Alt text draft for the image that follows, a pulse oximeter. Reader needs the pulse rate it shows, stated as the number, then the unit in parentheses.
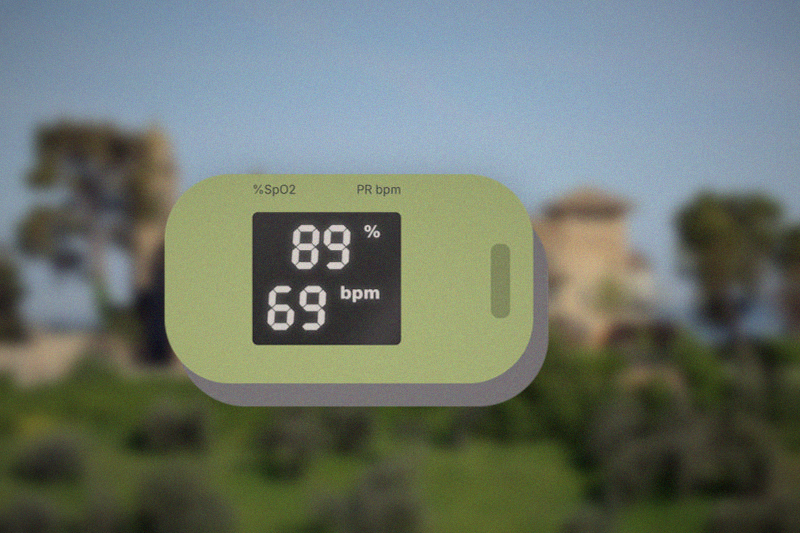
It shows 69 (bpm)
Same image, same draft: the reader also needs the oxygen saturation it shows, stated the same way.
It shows 89 (%)
